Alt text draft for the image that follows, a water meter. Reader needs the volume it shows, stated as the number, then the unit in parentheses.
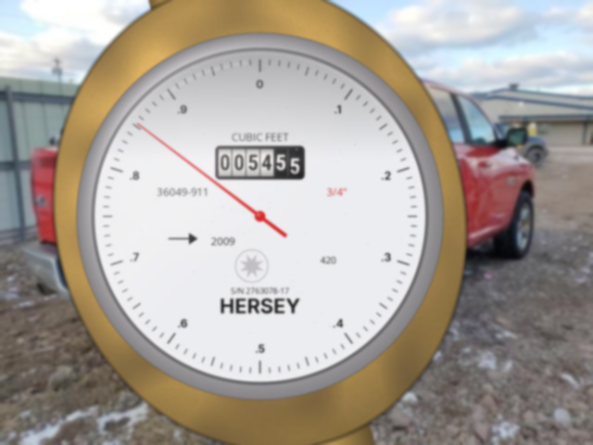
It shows 5454.85 (ft³)
